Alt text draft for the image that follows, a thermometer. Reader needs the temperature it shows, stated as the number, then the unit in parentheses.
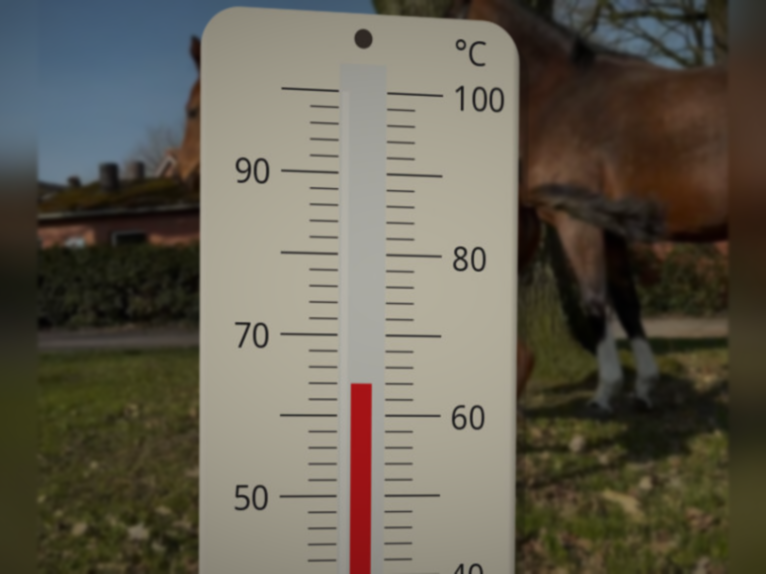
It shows 64 (°C)
